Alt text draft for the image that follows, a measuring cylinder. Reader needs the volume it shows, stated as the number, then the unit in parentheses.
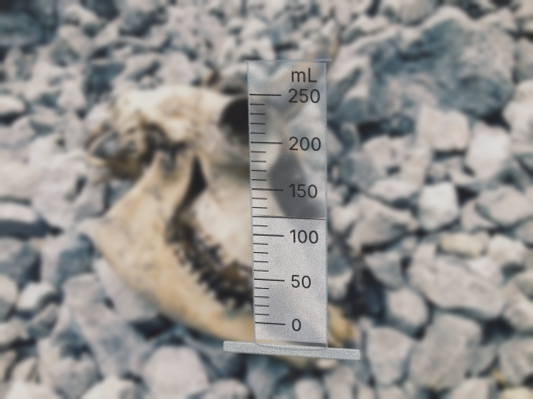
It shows 120 (mL)
